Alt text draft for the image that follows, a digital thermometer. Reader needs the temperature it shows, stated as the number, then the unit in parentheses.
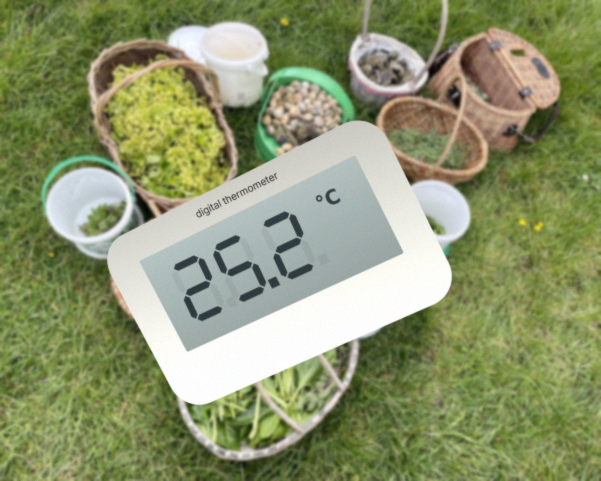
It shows 25.2 (°C)
